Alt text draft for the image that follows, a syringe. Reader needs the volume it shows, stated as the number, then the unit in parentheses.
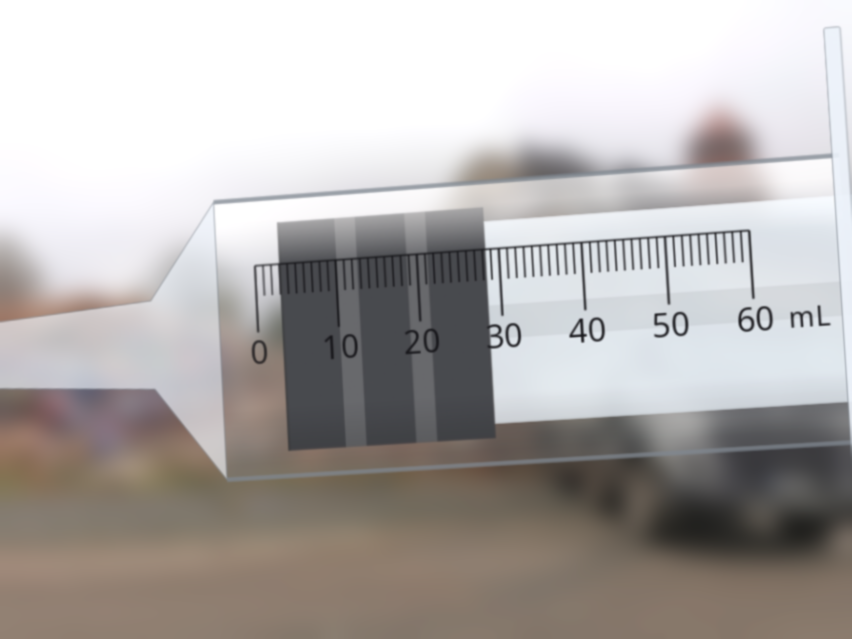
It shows 3 (mL)
